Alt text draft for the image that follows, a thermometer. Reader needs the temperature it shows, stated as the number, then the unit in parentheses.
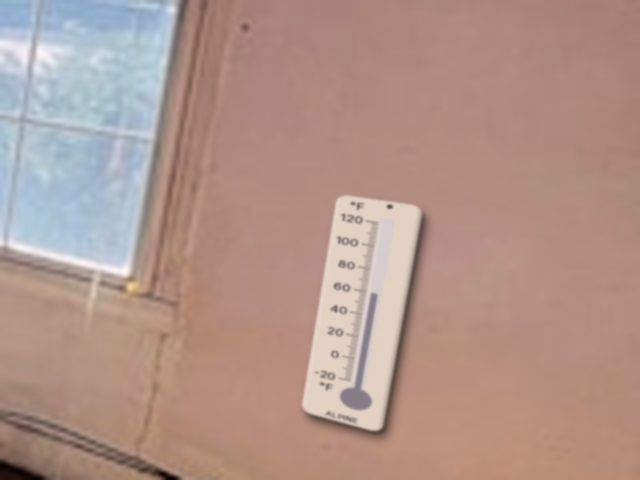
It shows 60 (°F)
